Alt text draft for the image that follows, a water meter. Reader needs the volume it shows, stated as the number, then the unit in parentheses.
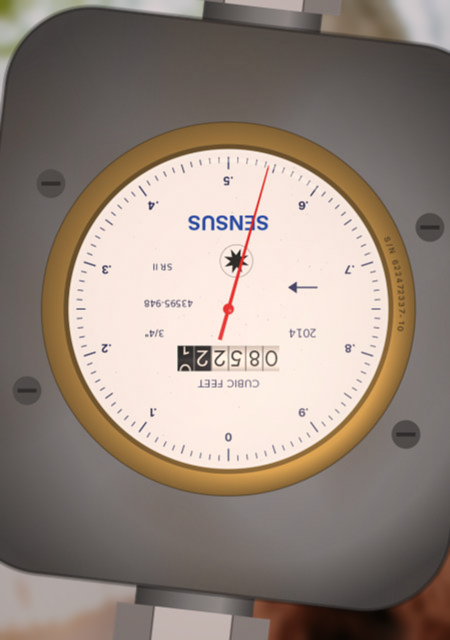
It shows 85220.54 (ft³)
